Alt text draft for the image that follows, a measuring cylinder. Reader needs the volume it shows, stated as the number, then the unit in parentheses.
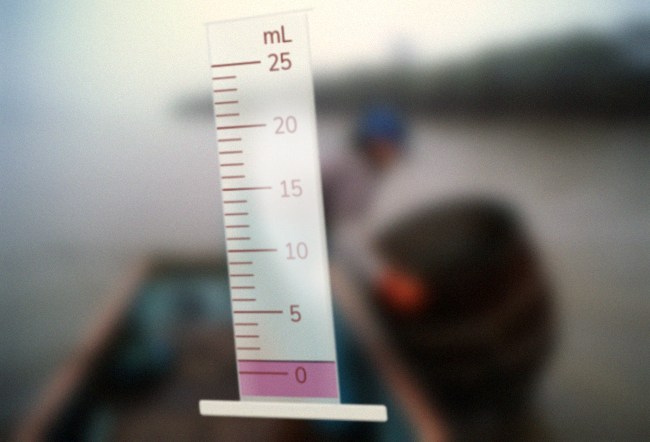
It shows 1 (mL)
